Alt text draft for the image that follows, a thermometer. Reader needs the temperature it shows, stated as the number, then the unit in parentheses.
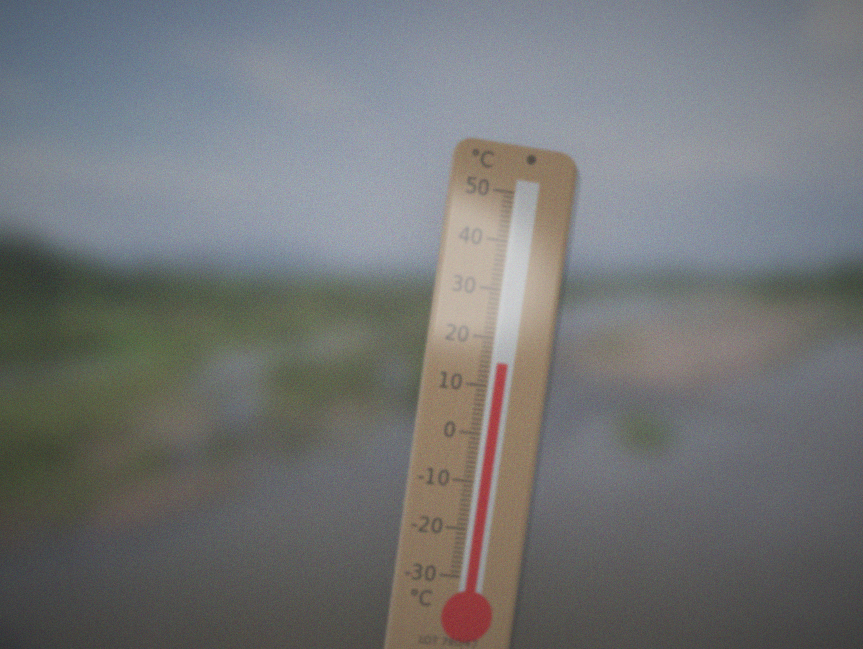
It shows 15 (°C)
